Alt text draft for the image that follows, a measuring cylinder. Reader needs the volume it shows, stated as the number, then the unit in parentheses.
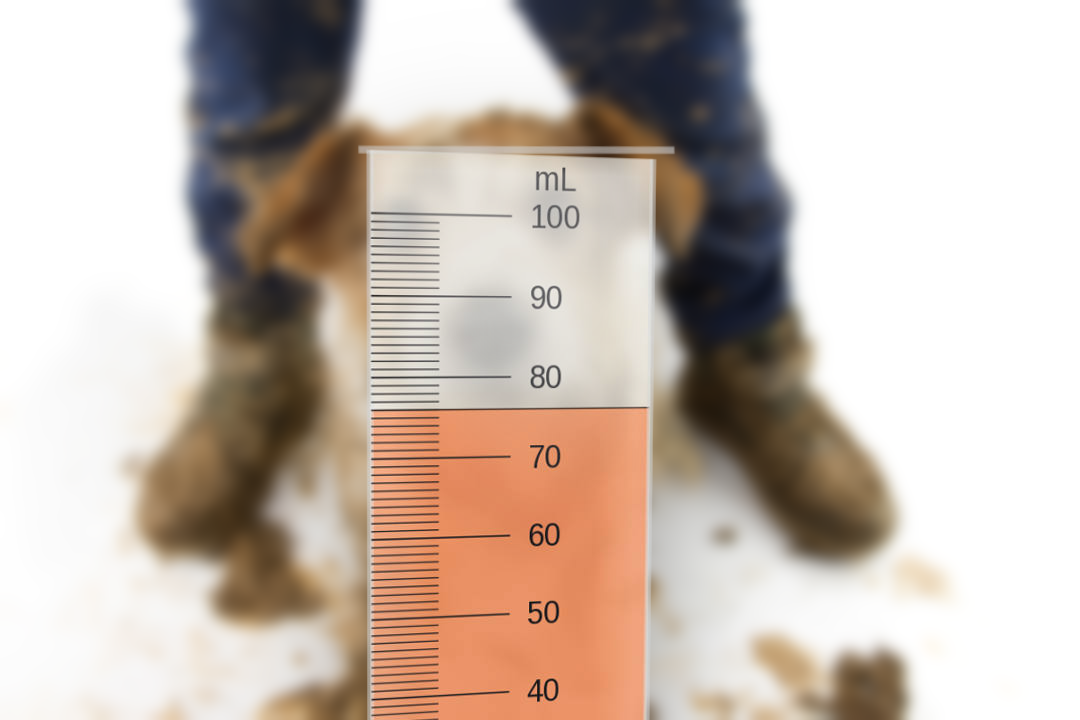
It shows 76 (mL)
